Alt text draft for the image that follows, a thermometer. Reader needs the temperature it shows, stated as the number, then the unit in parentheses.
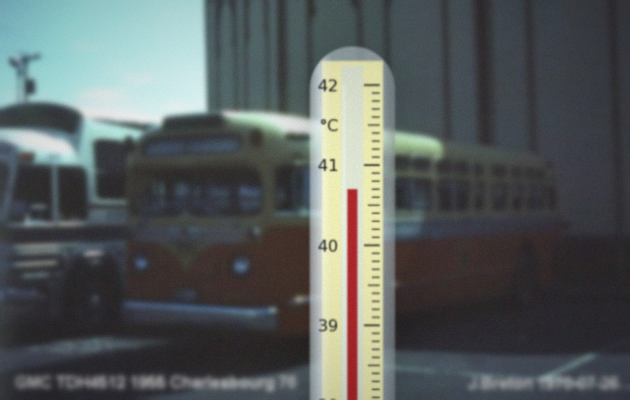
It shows 40.7 (°C)
